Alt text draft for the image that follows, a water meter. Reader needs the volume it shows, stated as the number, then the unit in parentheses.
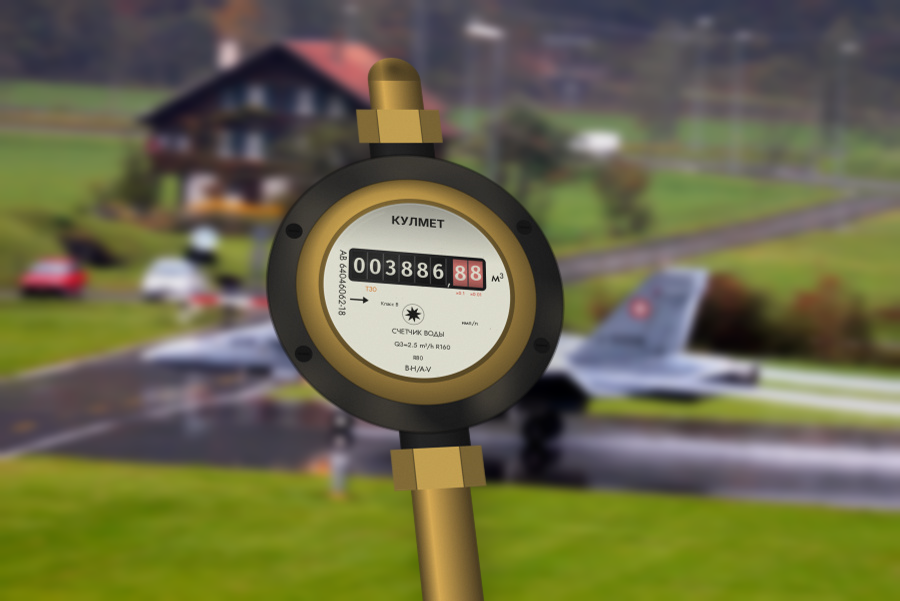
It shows 3886.88 (m³)
